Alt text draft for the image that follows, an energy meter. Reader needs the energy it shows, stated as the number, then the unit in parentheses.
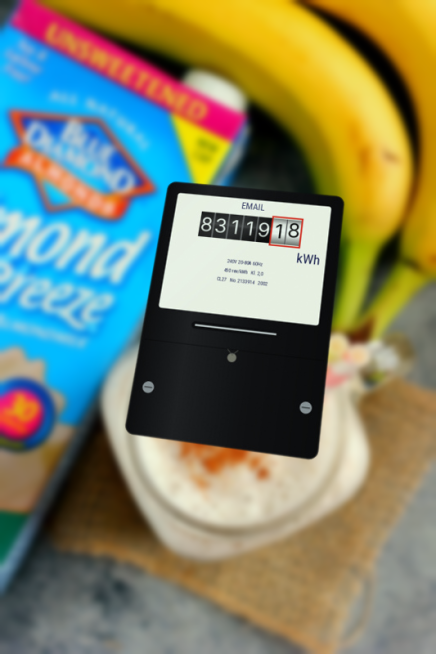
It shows 83119.18 (kWh)
